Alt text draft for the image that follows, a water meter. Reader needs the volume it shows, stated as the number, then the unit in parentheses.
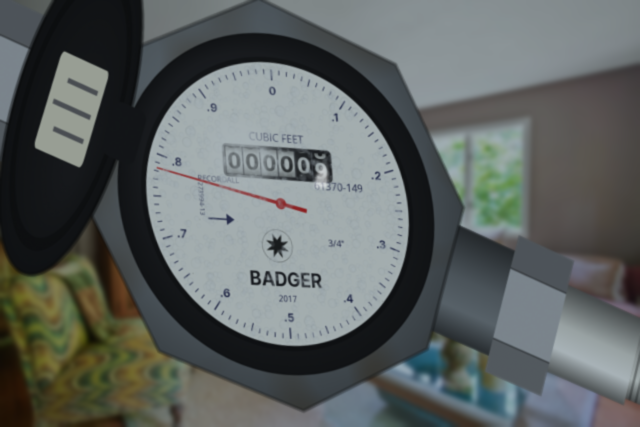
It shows 8.78 (ft³)
